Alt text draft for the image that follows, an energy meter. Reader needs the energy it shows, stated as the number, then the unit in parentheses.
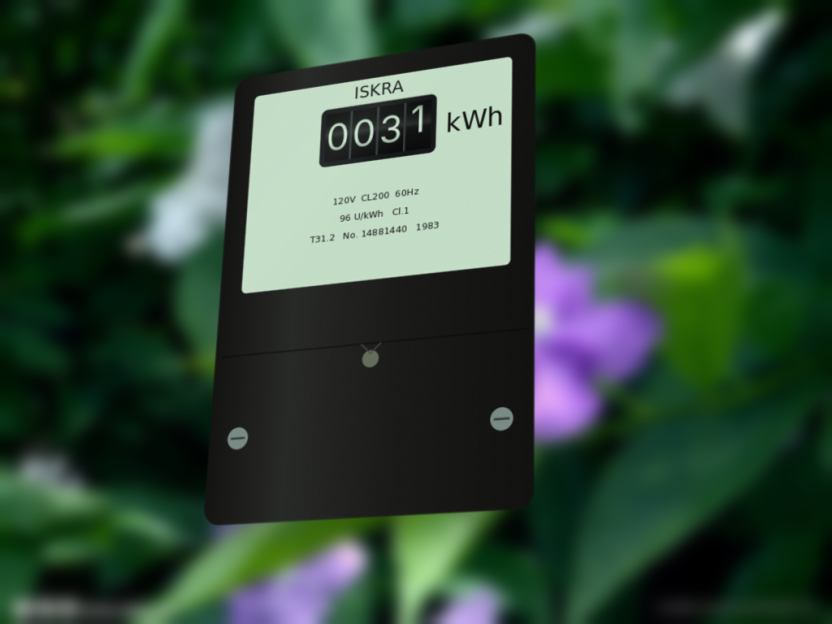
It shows 31 (kWh)
